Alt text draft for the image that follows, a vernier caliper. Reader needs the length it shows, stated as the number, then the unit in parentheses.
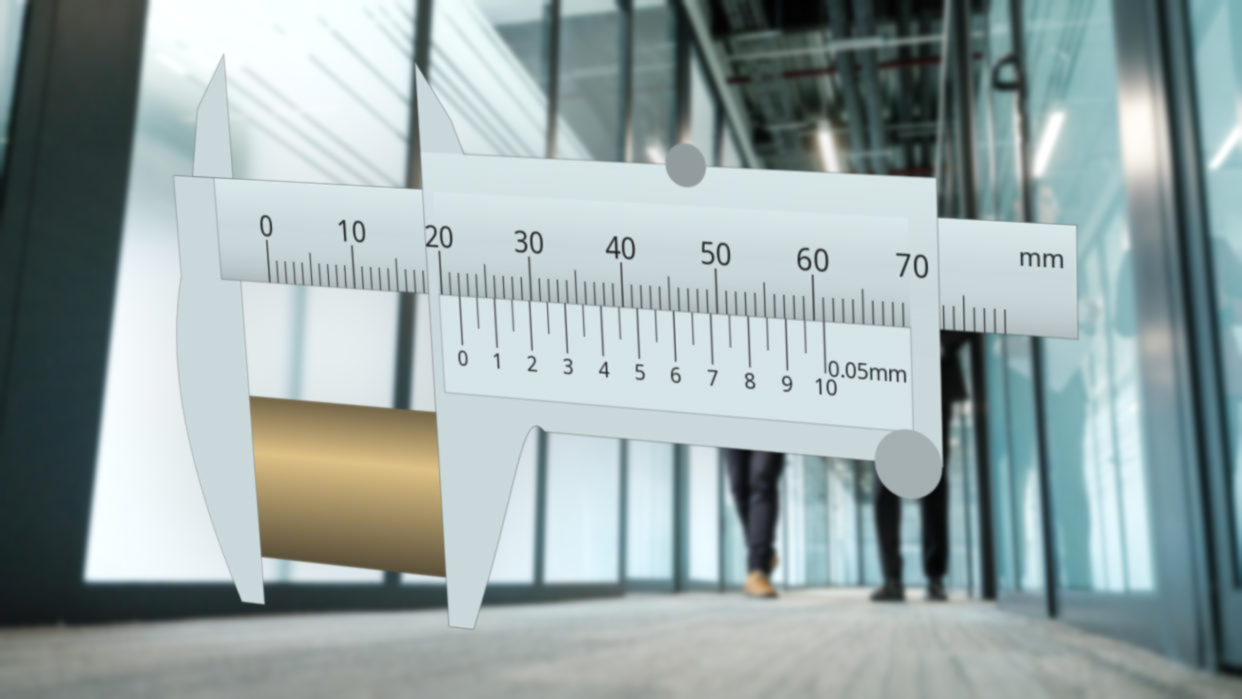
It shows 22.0 (mm)
